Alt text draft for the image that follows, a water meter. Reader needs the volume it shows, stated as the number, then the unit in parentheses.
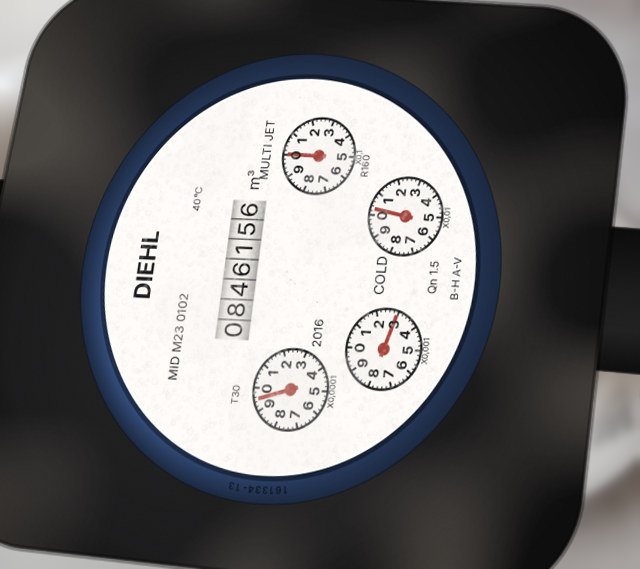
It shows 846156.0029 (m³)
